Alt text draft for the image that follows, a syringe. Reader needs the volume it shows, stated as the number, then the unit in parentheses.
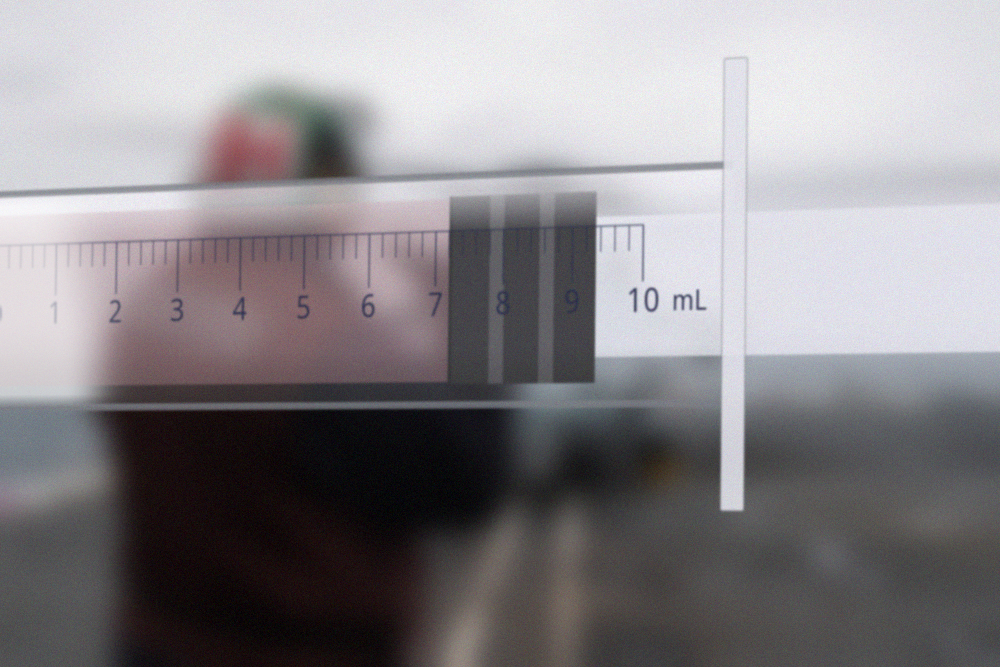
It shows 7.2 (mL)
